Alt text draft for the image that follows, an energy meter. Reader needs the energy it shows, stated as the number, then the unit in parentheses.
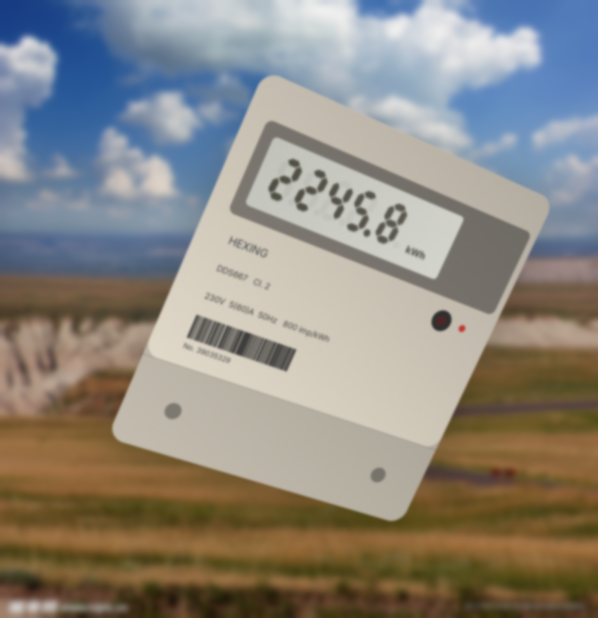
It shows 2245.8 (kWh)
